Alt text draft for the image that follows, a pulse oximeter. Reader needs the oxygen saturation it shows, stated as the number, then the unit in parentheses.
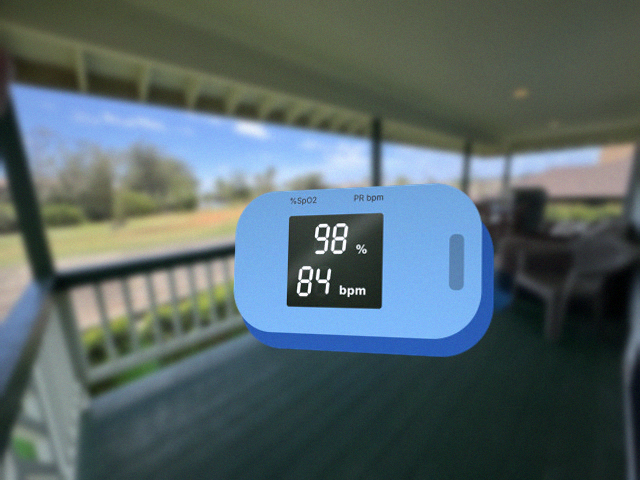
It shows 98 (%)
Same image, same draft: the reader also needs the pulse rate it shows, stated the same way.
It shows 84 (bpm)
